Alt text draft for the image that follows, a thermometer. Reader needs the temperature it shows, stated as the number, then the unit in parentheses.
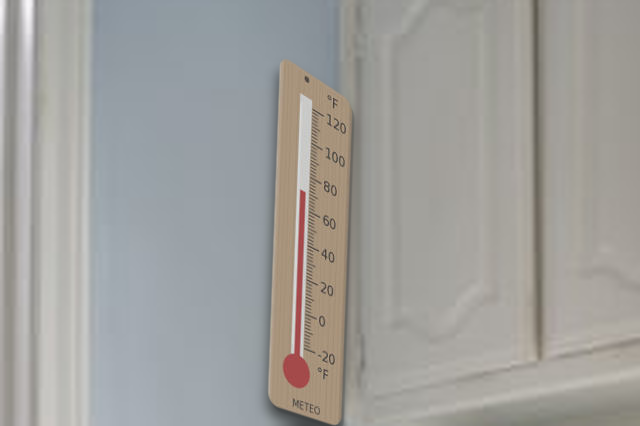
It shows 70 (°F)
